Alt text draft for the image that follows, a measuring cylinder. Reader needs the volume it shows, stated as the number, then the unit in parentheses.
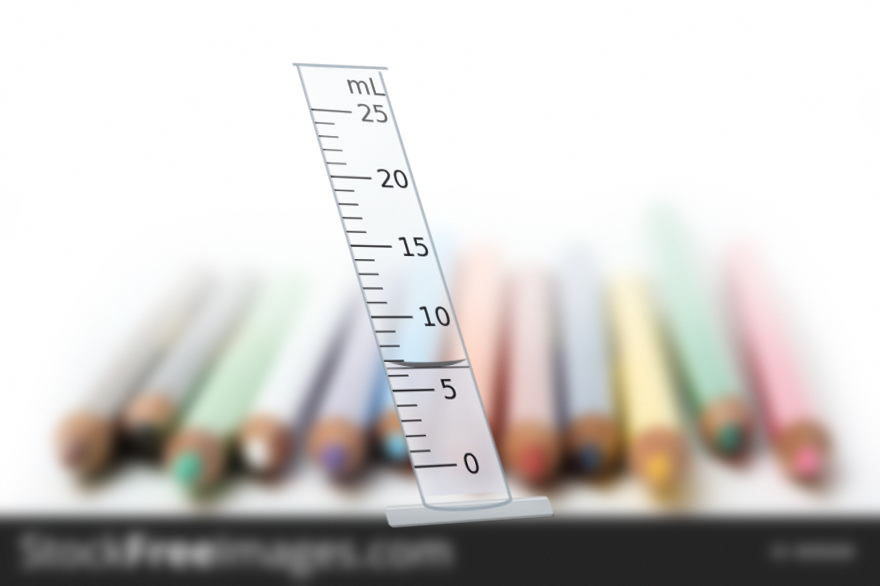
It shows 6.5 (mL)
